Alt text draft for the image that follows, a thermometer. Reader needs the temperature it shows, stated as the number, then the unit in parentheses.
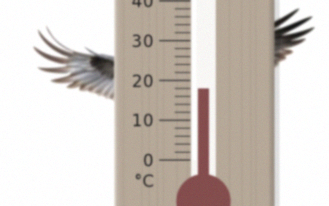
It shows 18 (°C)
